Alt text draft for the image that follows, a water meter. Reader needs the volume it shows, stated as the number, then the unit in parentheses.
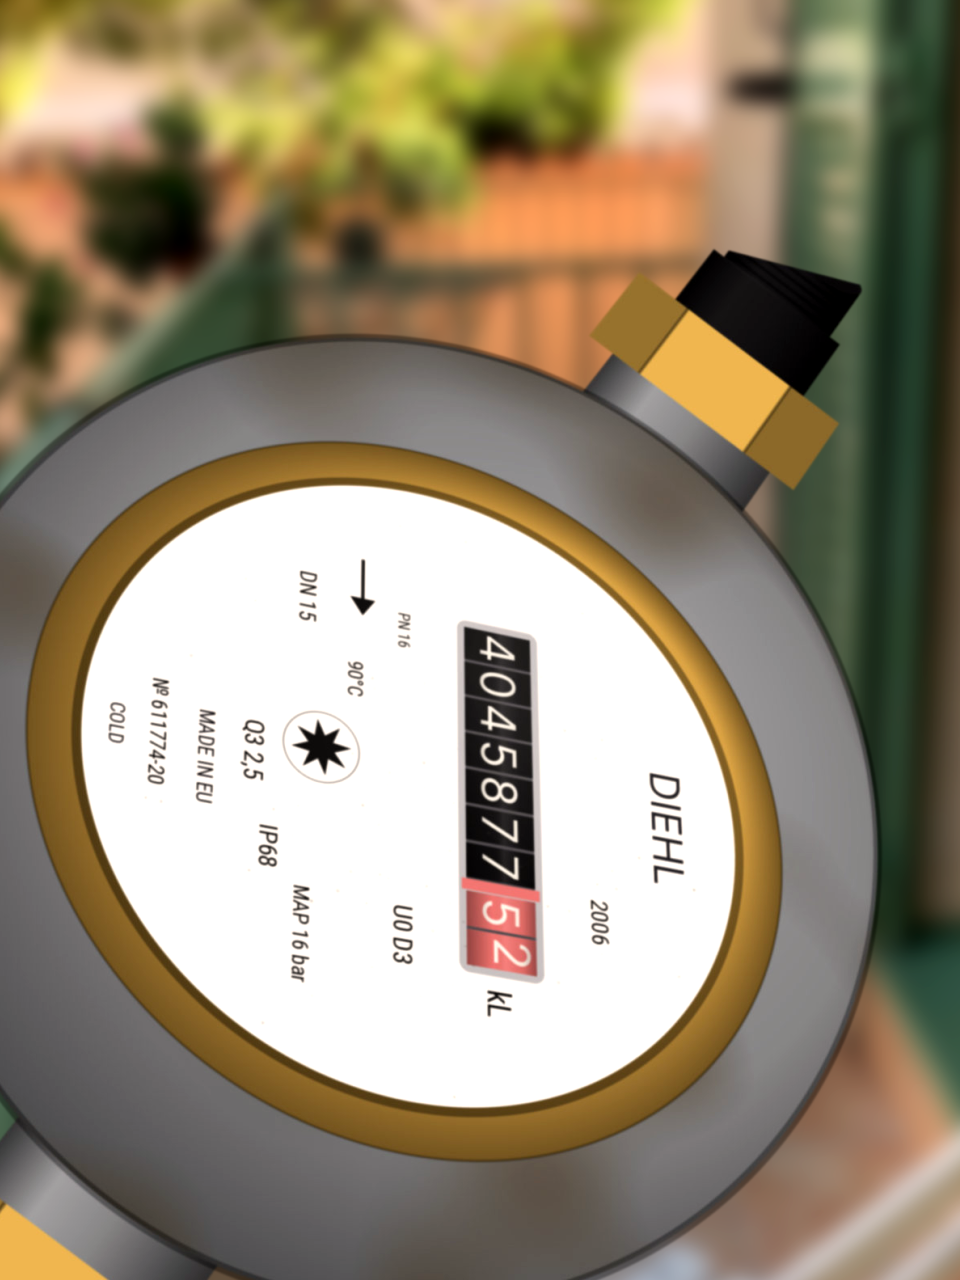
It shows 4045877.52 (kL)
